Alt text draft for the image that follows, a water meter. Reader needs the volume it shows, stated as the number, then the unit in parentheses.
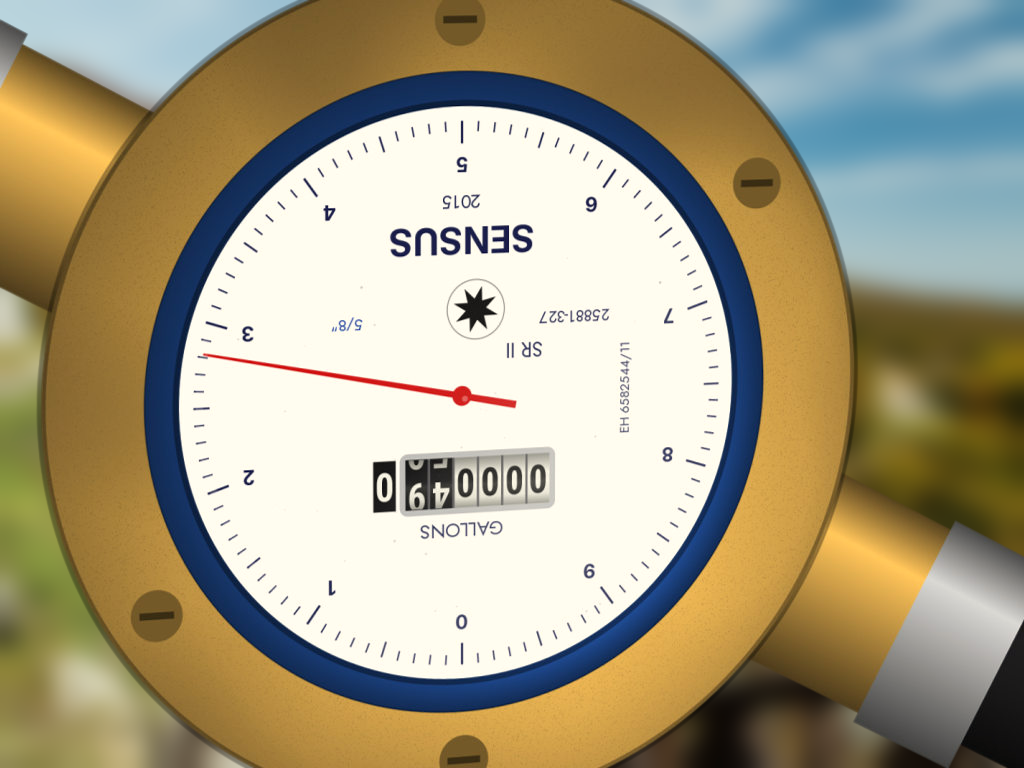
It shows 492.8 (gal)
